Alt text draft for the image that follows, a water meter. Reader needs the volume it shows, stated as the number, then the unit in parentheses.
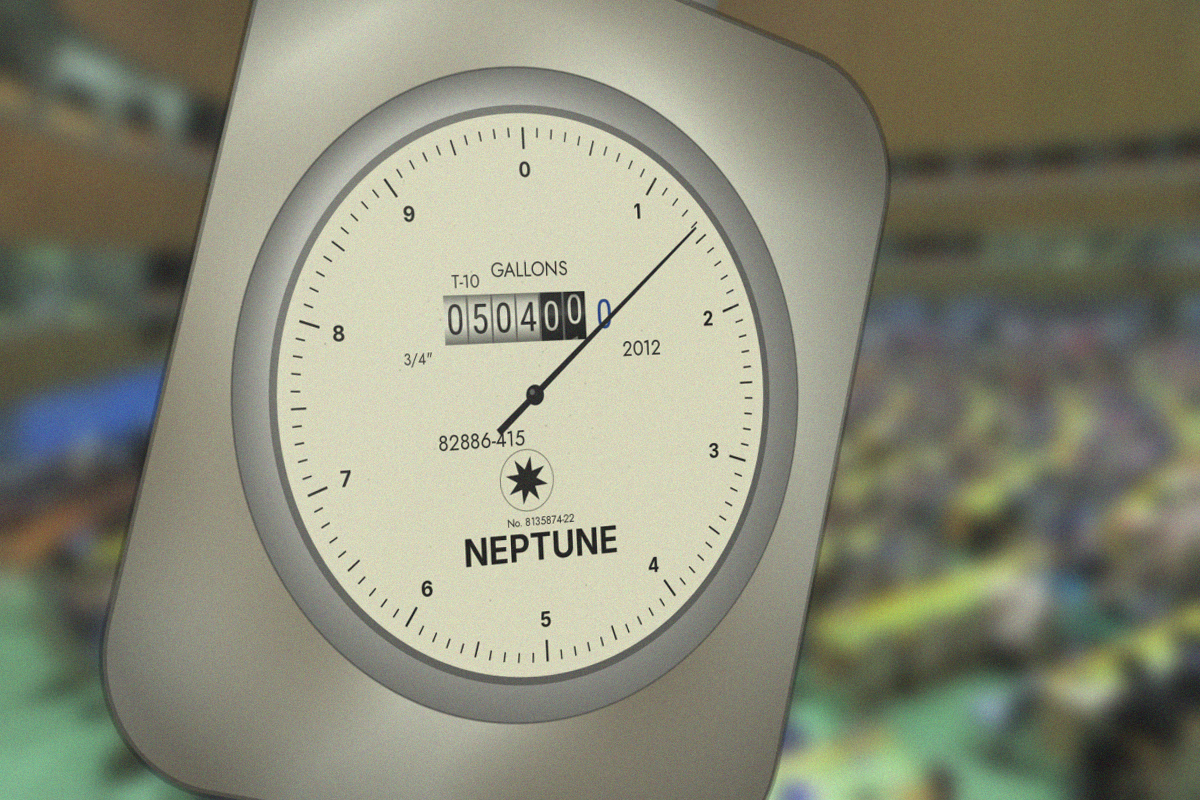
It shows 504001.4 (gal)
